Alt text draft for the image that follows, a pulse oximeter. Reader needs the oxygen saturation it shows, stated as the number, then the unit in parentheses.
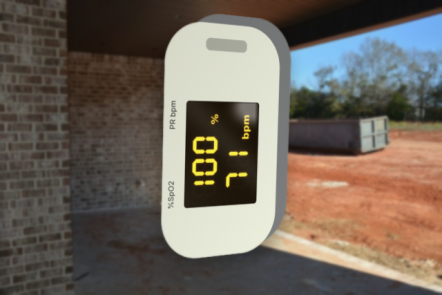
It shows 100 (%)
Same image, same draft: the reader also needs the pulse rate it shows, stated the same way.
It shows 71 (bpm)
